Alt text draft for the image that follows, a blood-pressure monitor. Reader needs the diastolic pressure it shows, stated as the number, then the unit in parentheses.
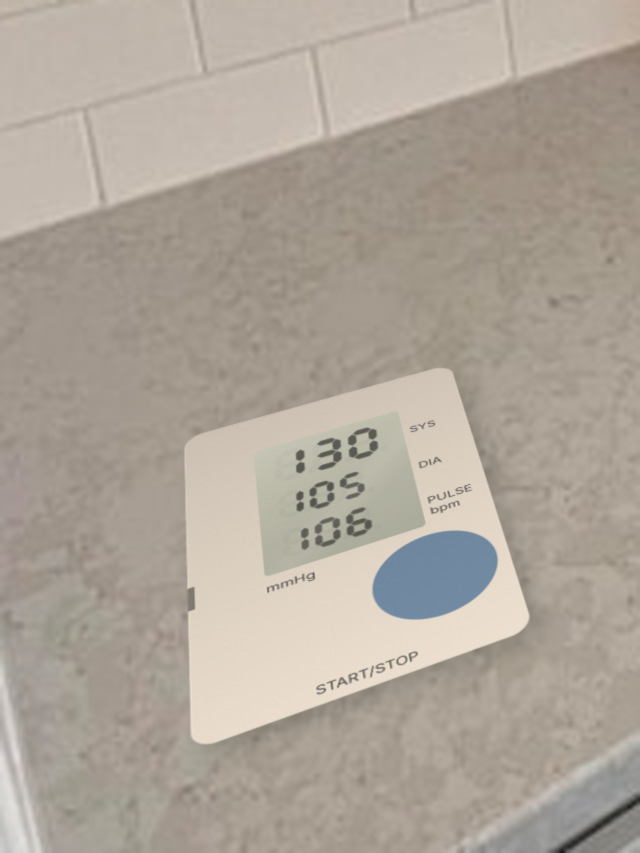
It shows 105 (mmHg)
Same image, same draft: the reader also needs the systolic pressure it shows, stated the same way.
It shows 130 (mmHg)
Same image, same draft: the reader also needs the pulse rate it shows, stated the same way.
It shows 106 (bpm)
